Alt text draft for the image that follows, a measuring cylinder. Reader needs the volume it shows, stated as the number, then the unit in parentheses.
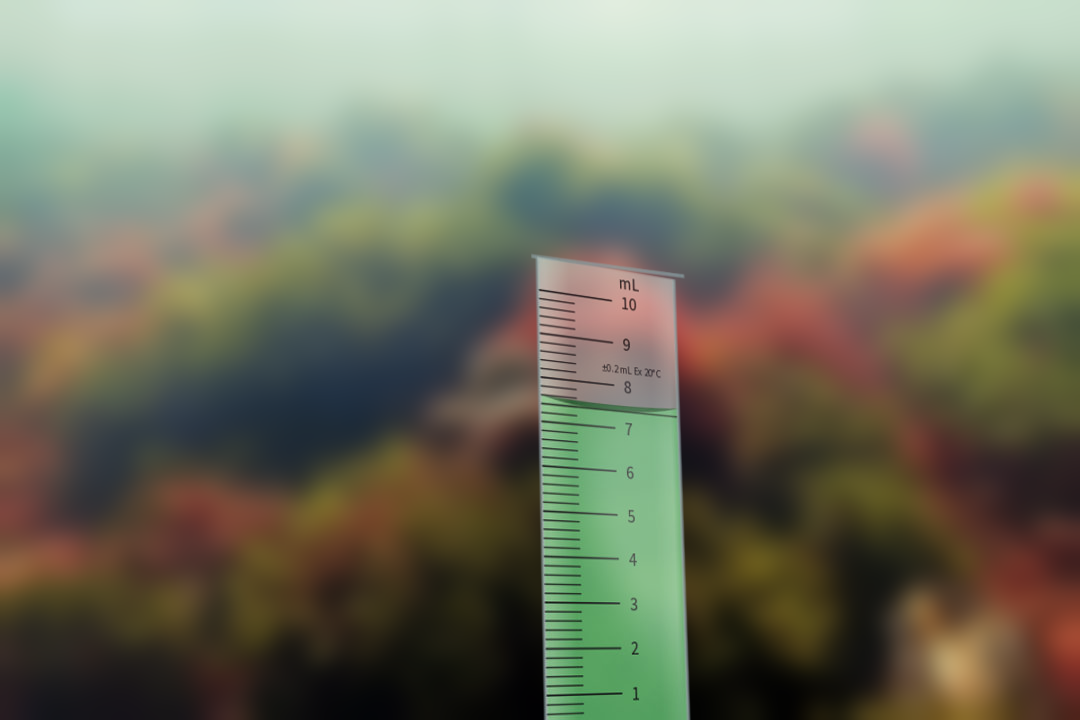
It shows 7.4 (mL)
